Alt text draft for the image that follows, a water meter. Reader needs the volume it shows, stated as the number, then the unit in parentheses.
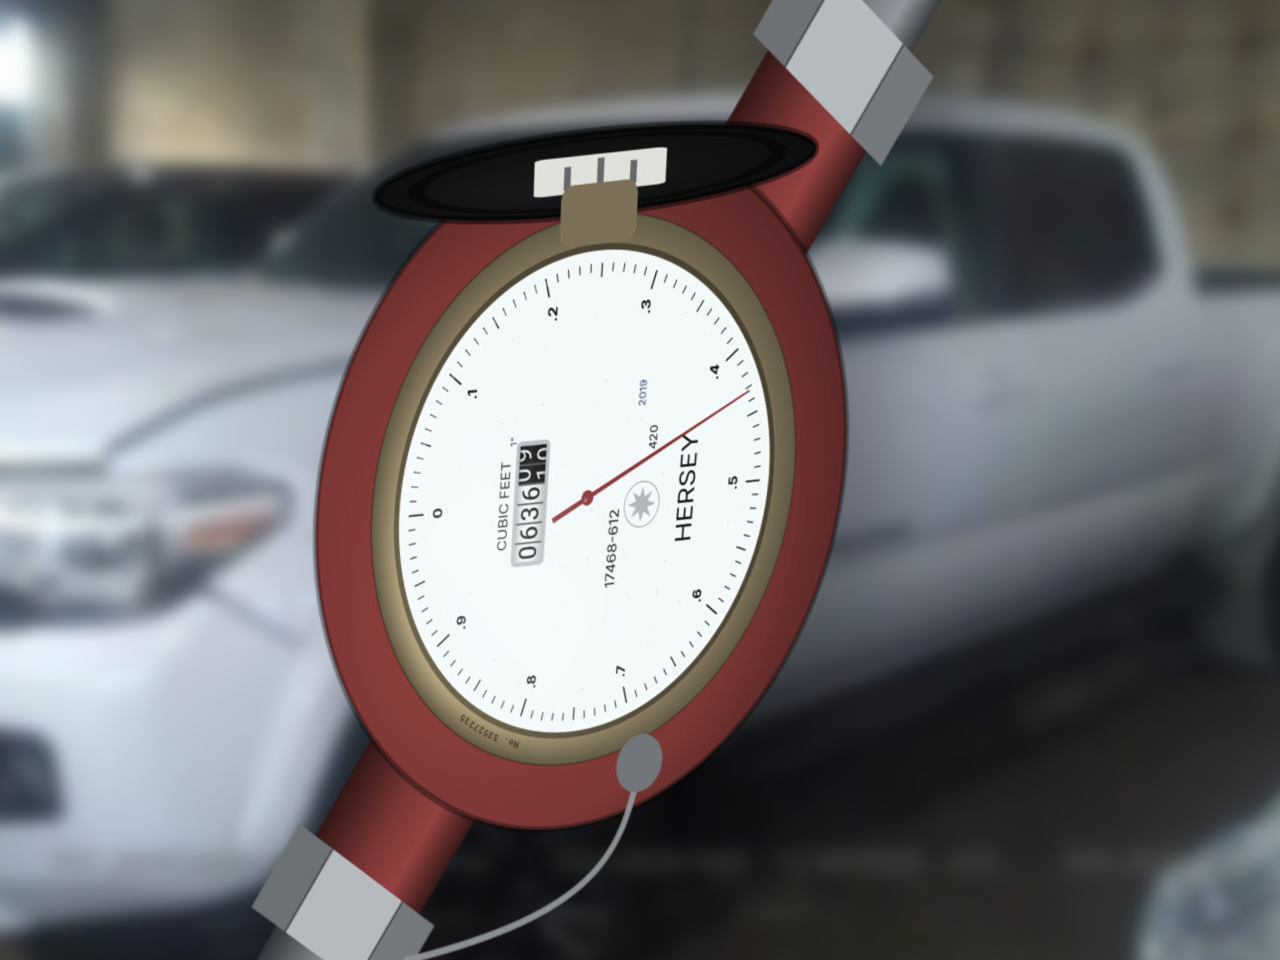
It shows 63609.43 (ft³)
